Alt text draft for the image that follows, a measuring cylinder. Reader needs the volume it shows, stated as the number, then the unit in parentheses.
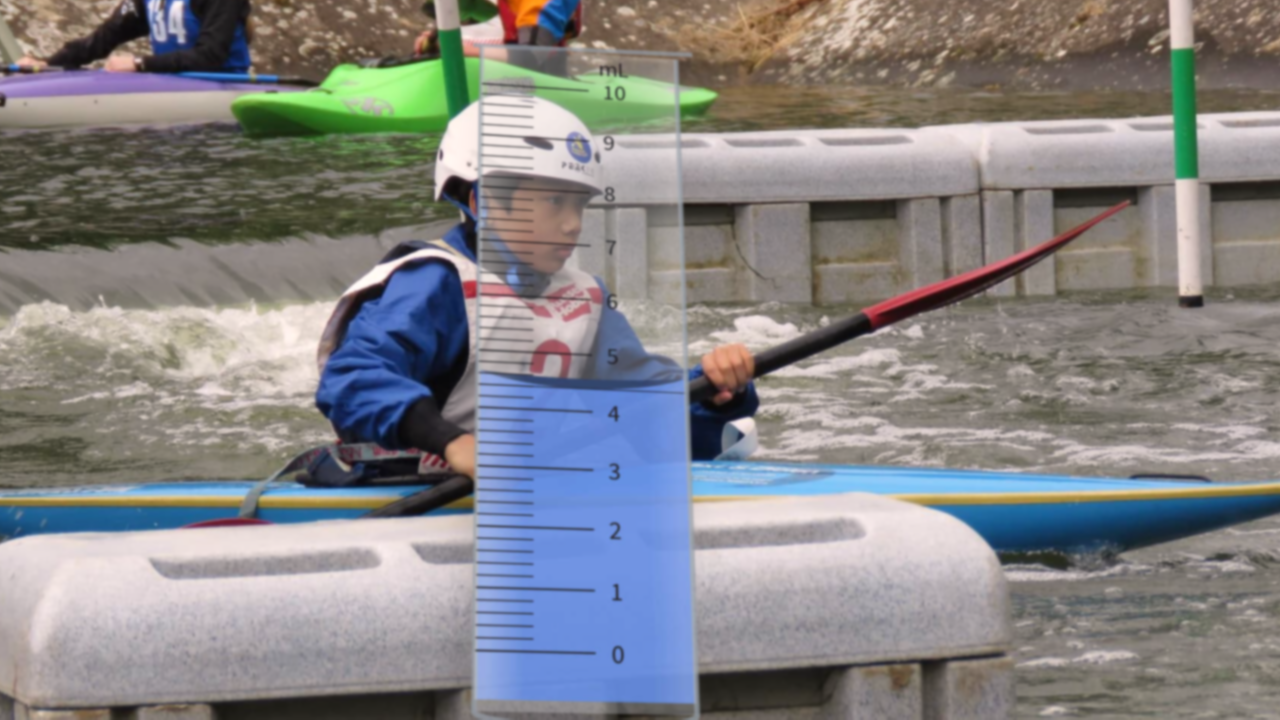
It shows 4.4 (mL)
